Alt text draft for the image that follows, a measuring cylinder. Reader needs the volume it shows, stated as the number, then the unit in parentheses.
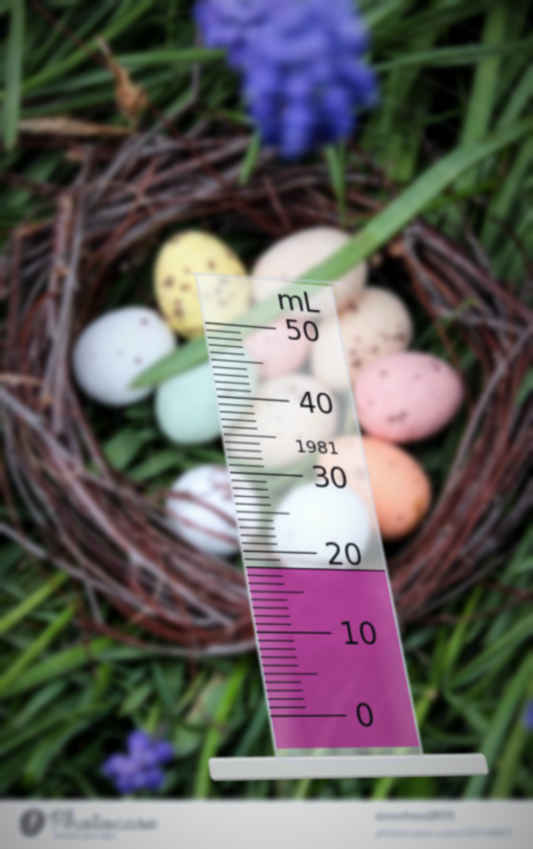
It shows 18 (mL)
